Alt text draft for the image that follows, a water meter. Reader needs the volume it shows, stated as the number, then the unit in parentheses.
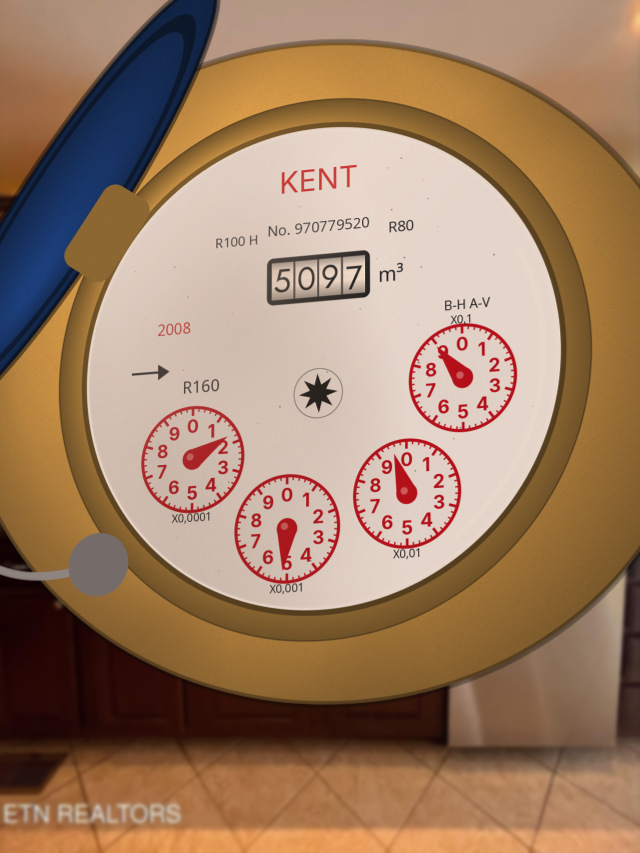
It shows 5096.8951 (m³)
